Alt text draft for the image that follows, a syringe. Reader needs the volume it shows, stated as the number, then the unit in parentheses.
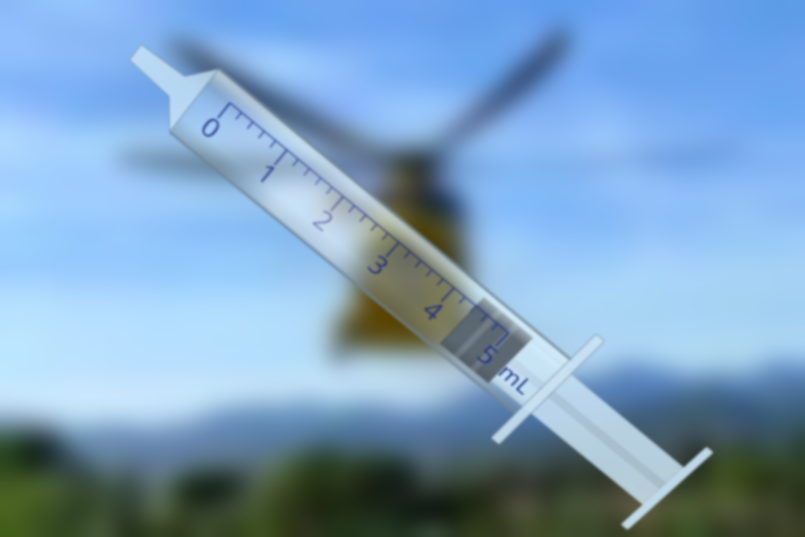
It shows 4.4 (mL)
